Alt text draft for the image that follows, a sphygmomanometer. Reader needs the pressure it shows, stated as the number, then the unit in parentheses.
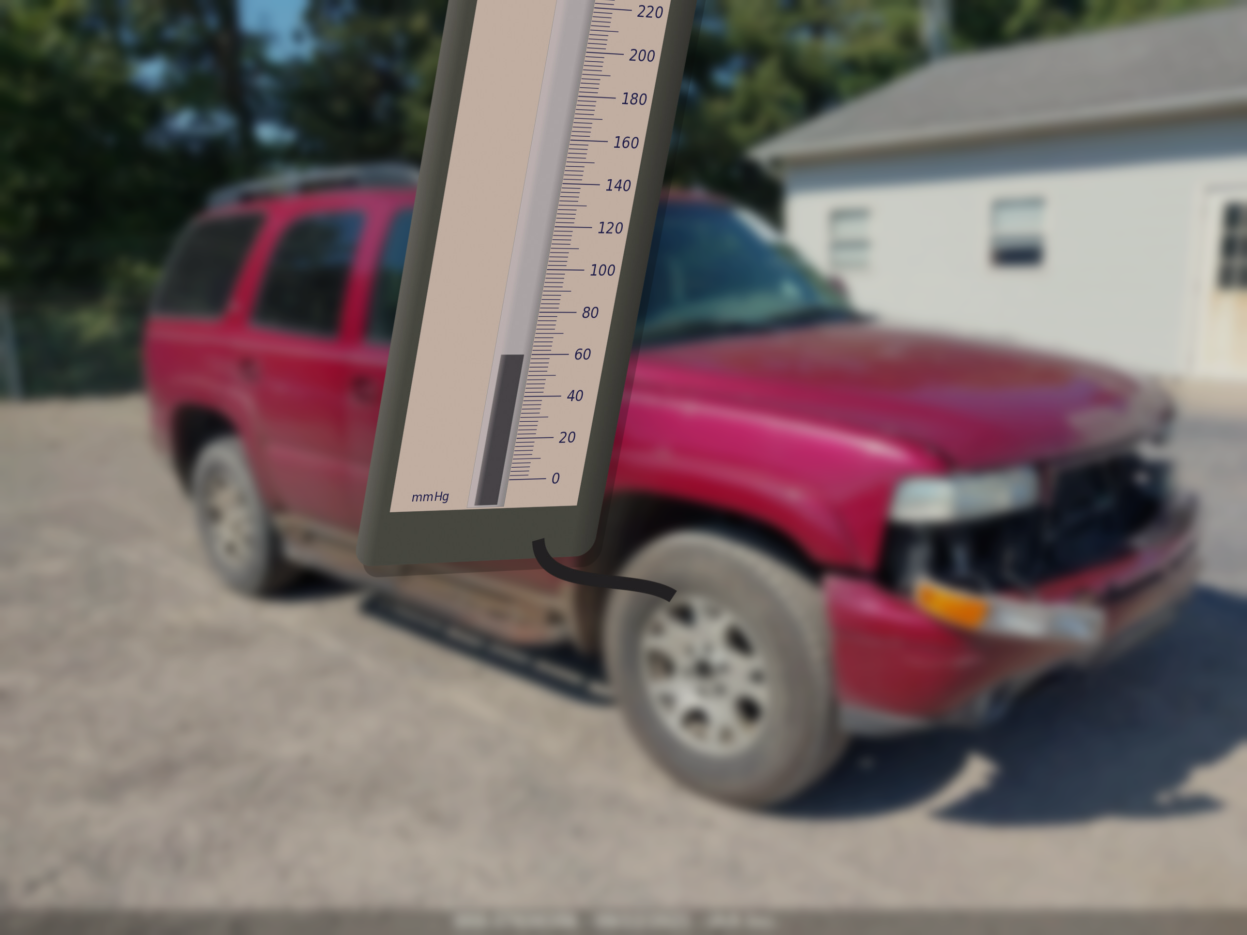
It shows 60 (mmHg)
